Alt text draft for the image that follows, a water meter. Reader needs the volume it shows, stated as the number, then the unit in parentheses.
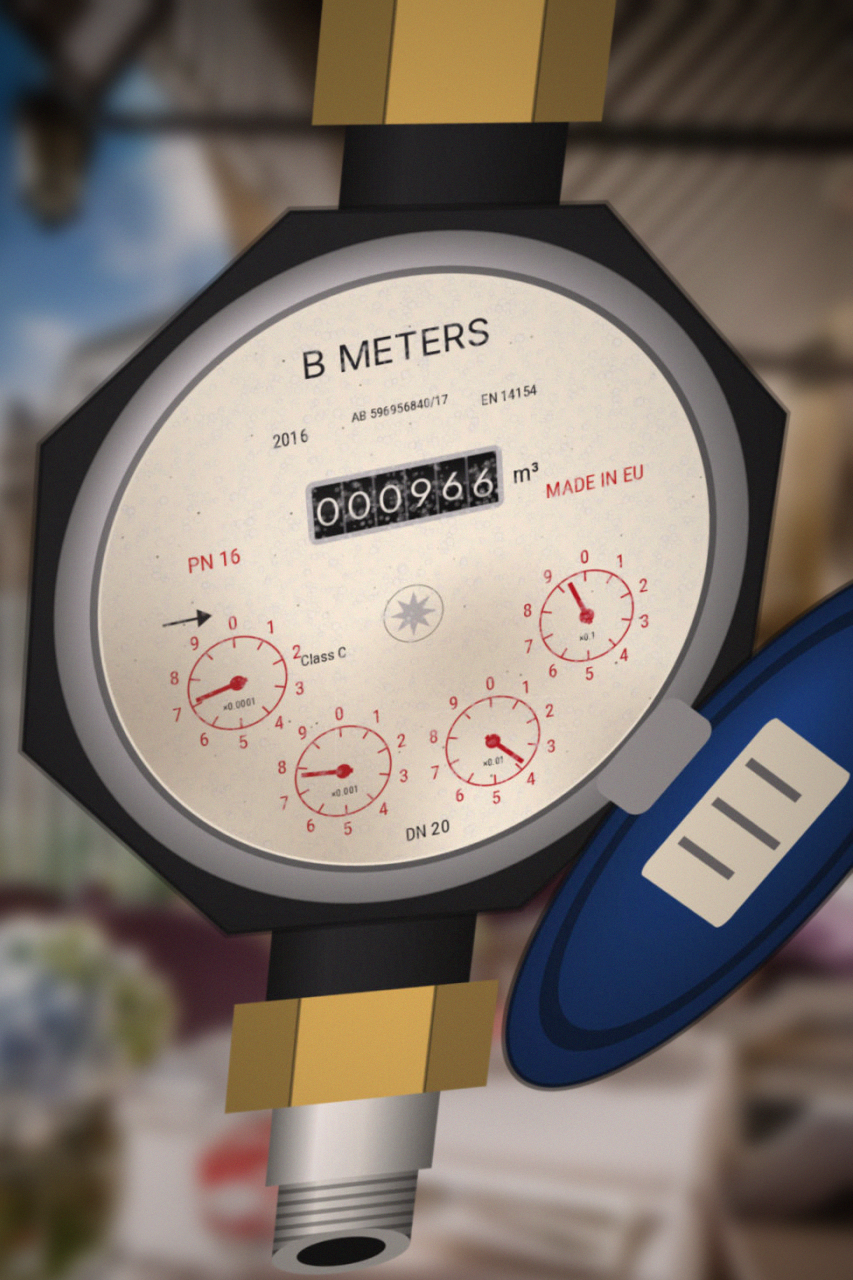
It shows 965.9377 (m³)
